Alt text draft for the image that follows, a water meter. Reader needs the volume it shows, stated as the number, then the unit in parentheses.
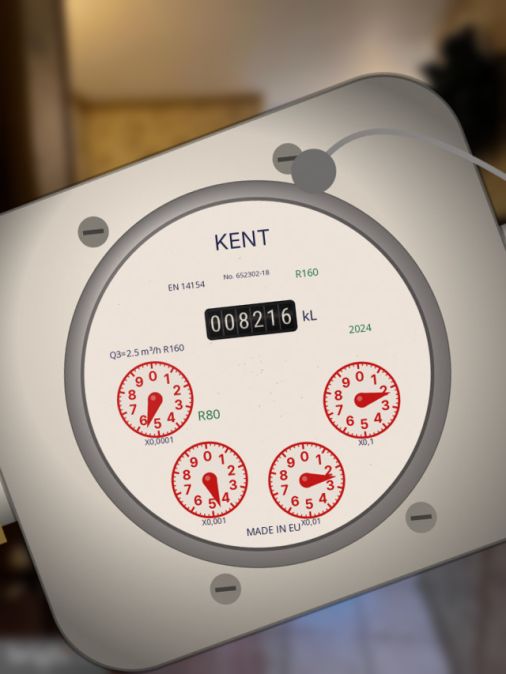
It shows 8216.2245 (kL)
